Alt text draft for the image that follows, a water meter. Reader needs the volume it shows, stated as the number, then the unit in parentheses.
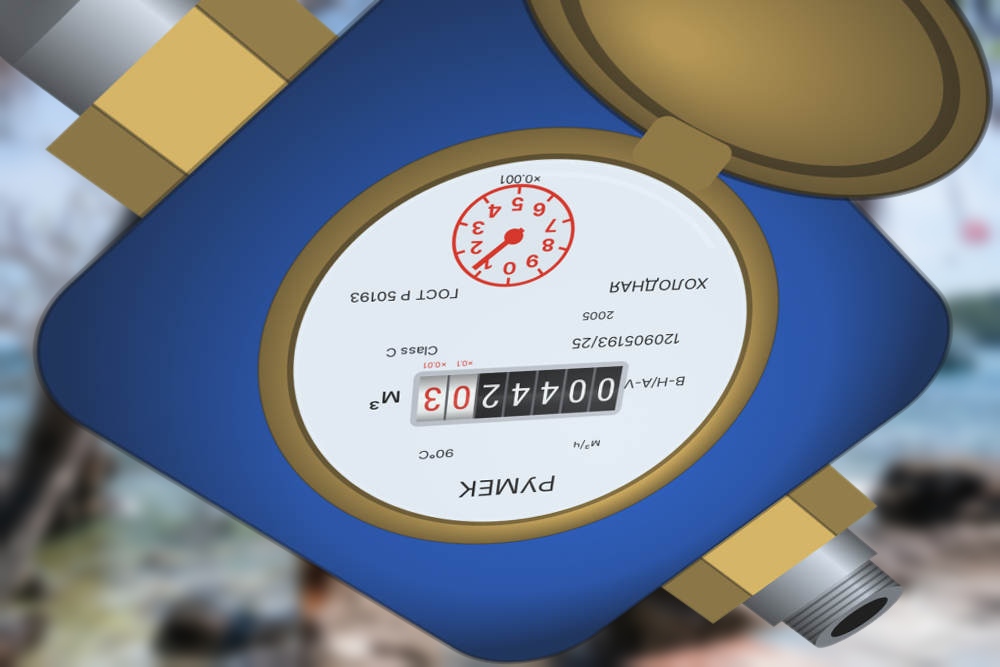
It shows 442.031 (m³)
